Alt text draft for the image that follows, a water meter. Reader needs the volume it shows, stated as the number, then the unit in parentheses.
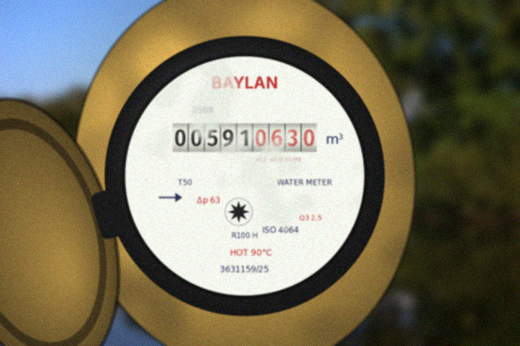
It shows 591.0630 (m³)
